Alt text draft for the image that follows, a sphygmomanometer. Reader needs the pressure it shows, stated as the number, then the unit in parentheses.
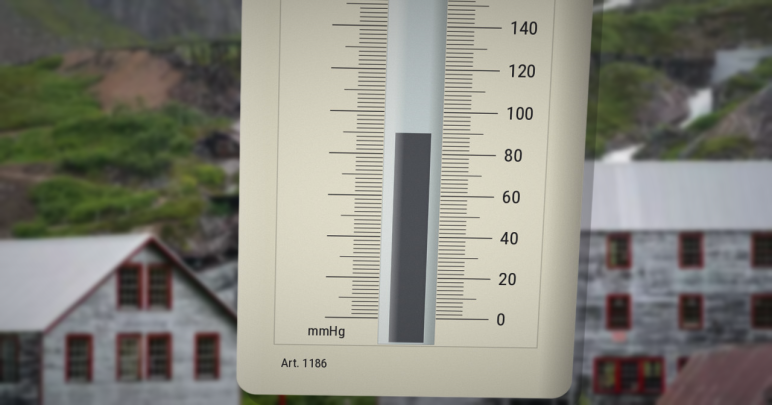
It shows 90 (mmHg)
